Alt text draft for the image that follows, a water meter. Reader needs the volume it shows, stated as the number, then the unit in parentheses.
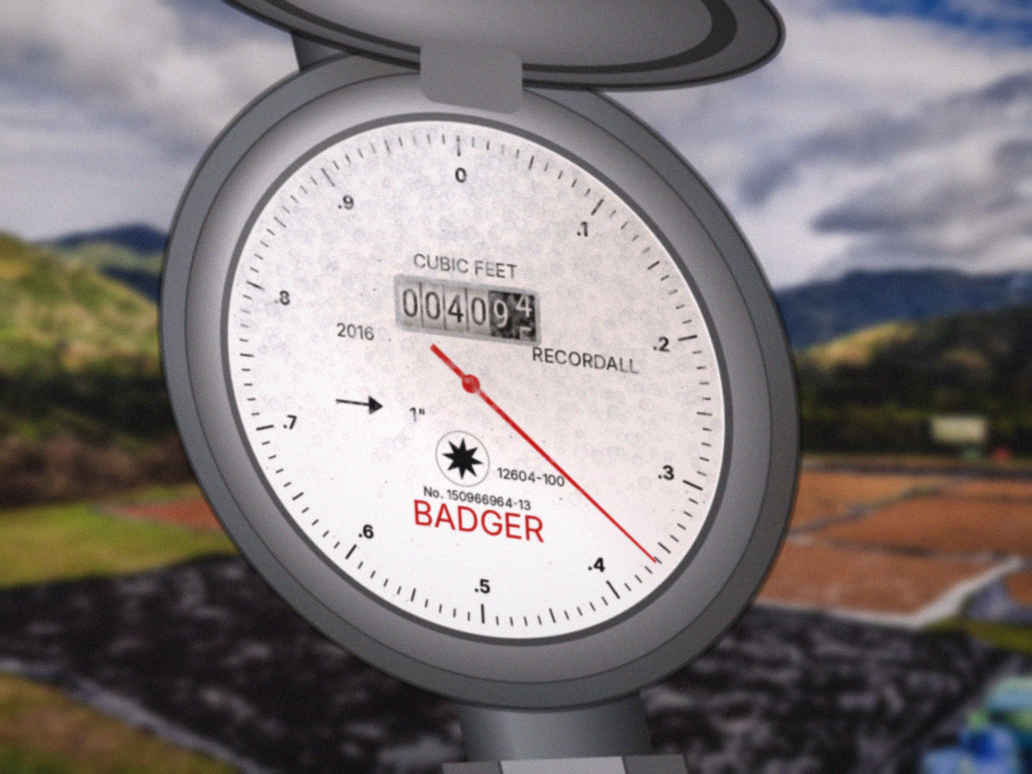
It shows 4094.36 (ft³)
